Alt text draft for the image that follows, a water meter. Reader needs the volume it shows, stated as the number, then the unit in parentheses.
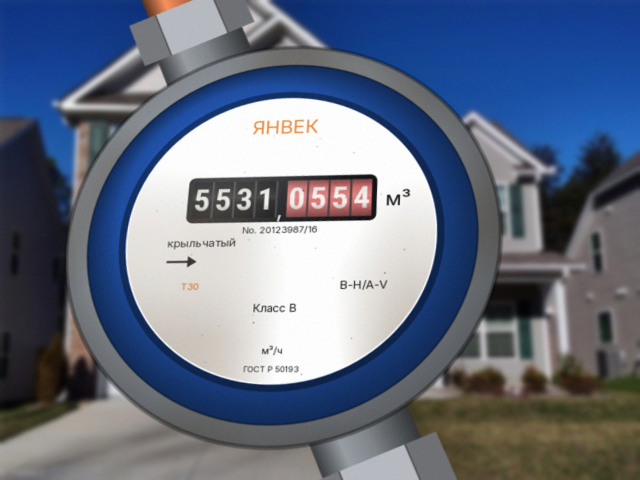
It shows 5531.0554 (m³)
